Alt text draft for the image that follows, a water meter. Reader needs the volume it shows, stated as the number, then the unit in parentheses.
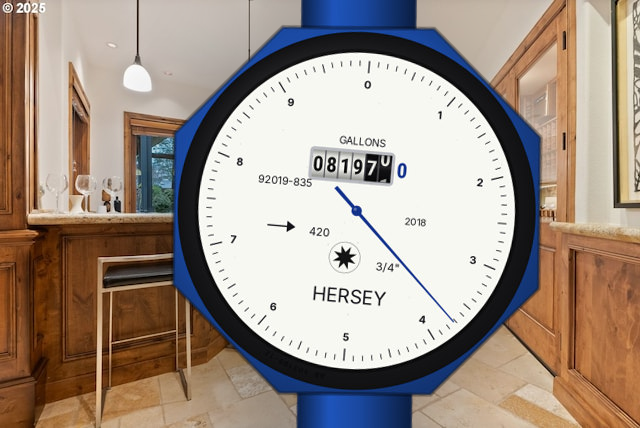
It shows 819703.7 (gal)
